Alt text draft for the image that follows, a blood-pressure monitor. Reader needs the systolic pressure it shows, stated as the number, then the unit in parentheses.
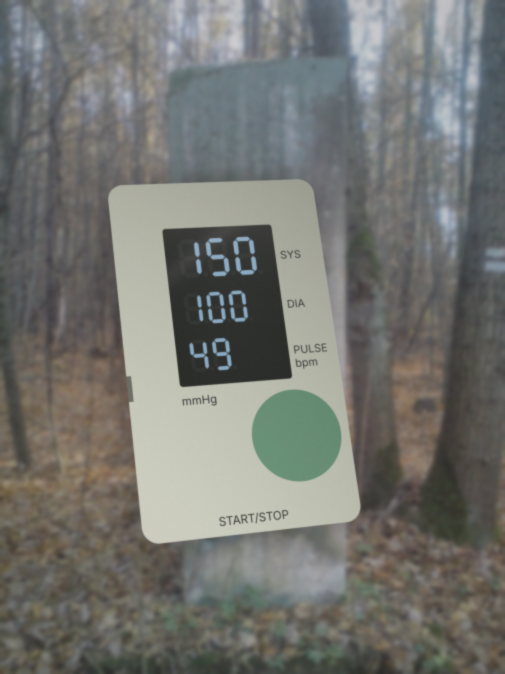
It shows 150 (mmHg)
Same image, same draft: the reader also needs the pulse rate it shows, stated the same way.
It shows 49 (bpm)
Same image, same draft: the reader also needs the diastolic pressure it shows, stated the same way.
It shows 100 (mmHg)
